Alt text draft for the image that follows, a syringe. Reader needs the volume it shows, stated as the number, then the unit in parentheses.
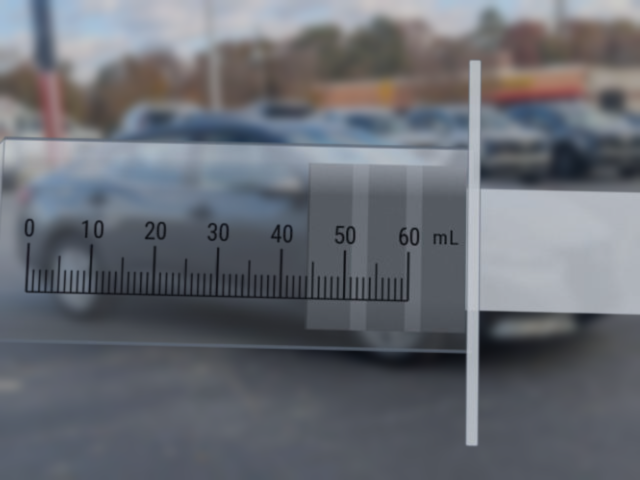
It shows 44 (mL)
